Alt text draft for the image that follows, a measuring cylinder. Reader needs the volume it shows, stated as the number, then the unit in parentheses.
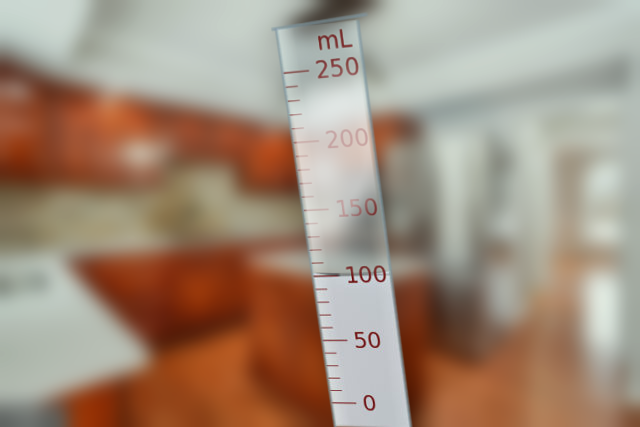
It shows 100 (mL)
